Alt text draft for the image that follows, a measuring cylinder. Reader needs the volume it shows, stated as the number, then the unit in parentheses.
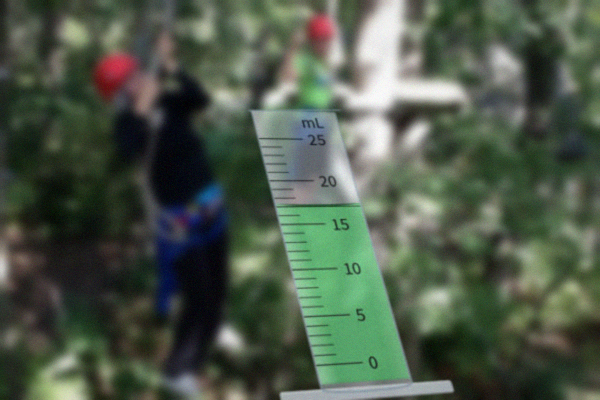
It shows 17 (mL)
